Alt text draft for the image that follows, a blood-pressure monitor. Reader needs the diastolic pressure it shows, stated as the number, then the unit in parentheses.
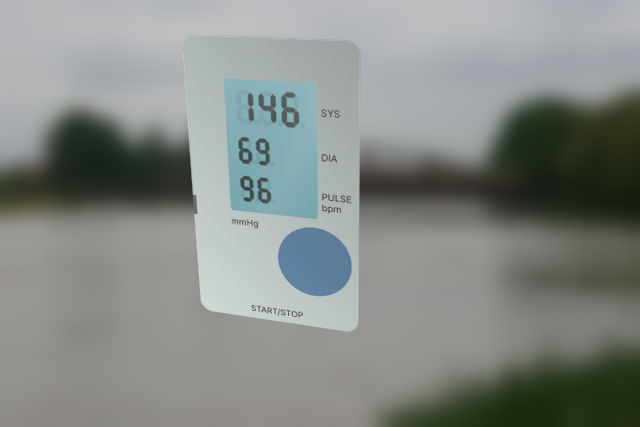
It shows 69 (mmHg)
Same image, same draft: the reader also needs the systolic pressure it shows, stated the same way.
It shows 146 (mmHg)
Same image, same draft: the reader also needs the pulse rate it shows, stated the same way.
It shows 96 (bpm)
